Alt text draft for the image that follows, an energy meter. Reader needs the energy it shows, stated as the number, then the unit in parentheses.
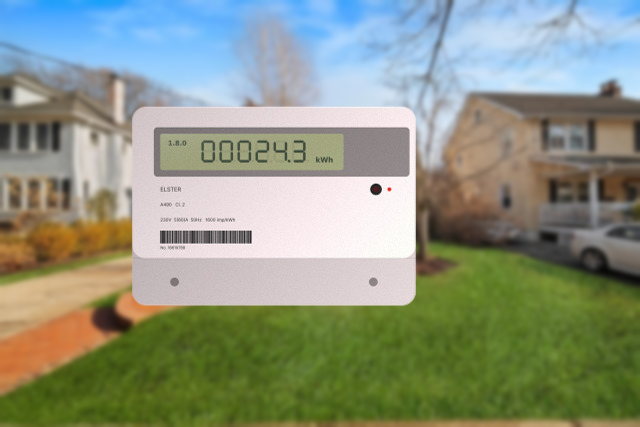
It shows 24.3 (kWh)
